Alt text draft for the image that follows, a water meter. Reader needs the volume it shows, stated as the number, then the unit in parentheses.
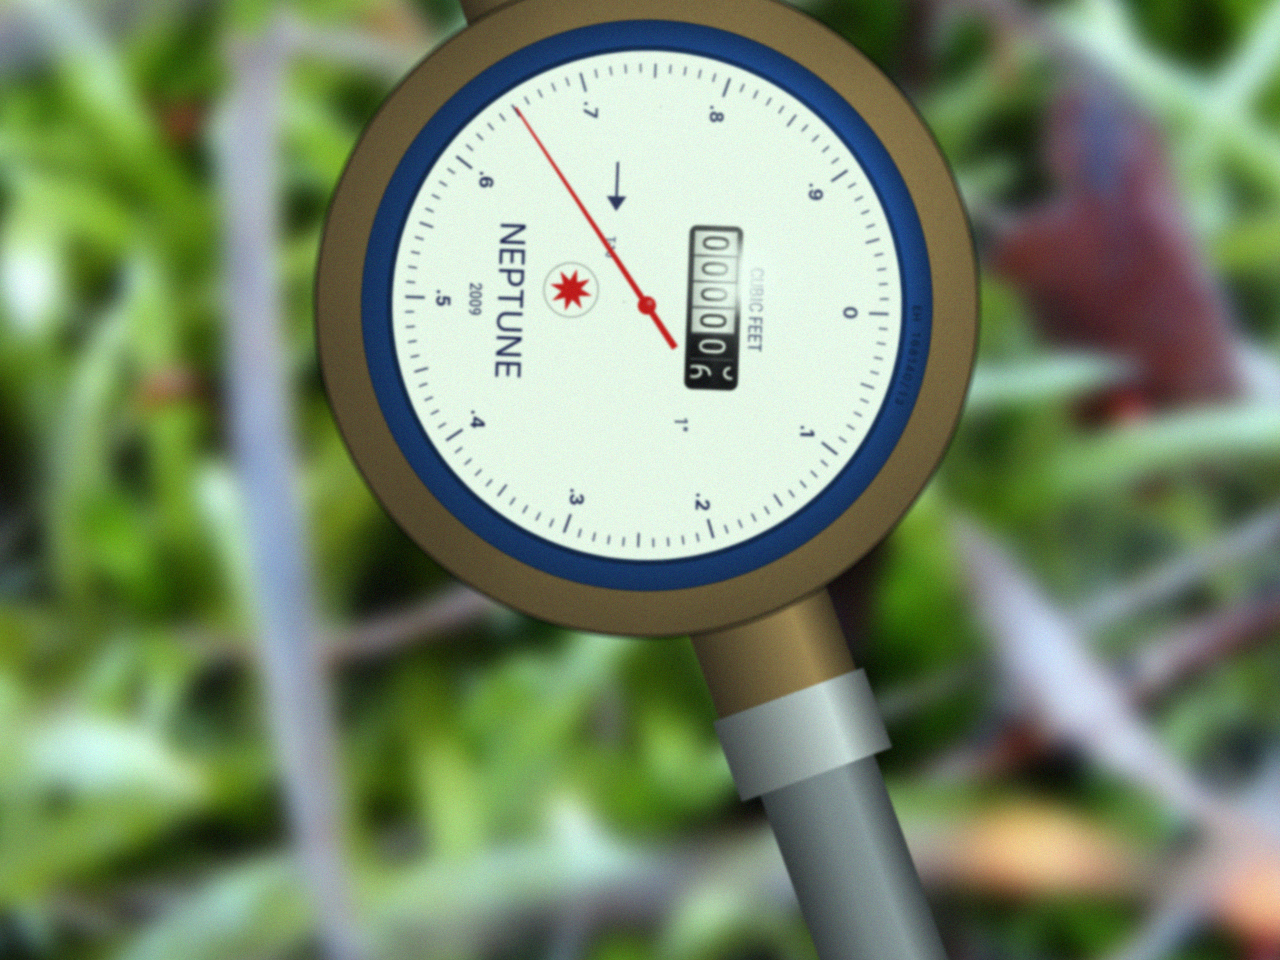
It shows 5.65 (ft³)
